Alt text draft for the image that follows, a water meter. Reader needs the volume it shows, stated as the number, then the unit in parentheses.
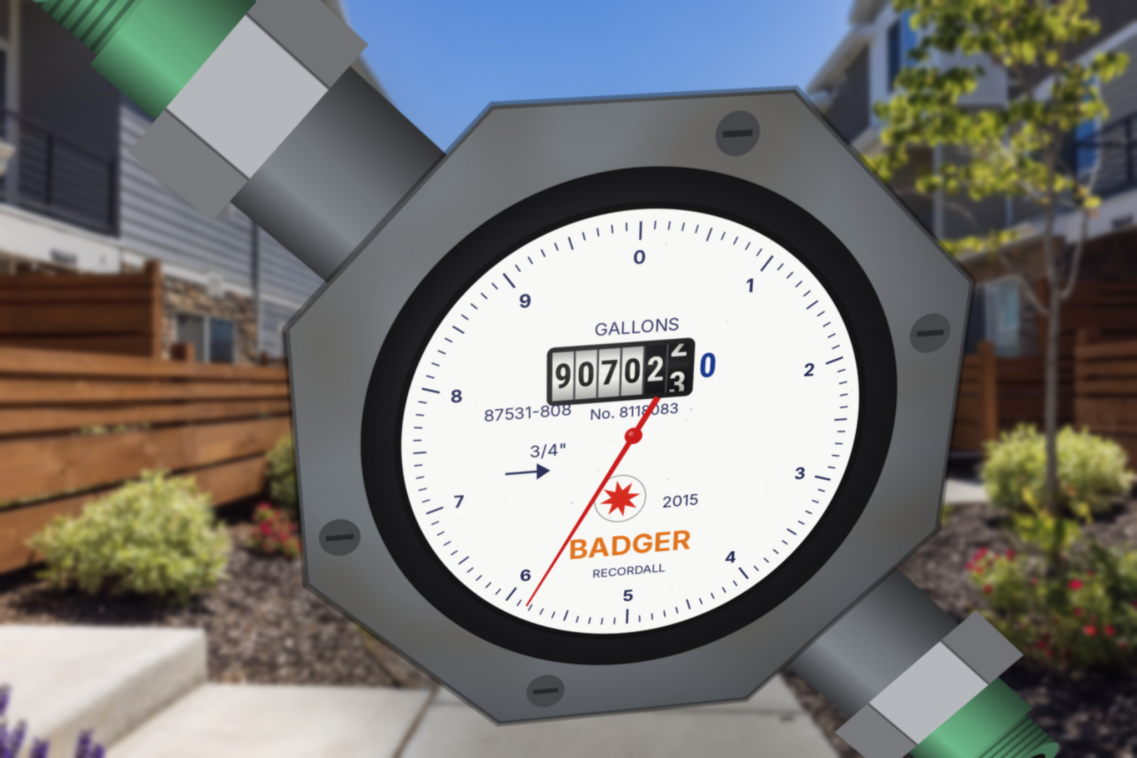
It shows 9070225.8 (gal)
